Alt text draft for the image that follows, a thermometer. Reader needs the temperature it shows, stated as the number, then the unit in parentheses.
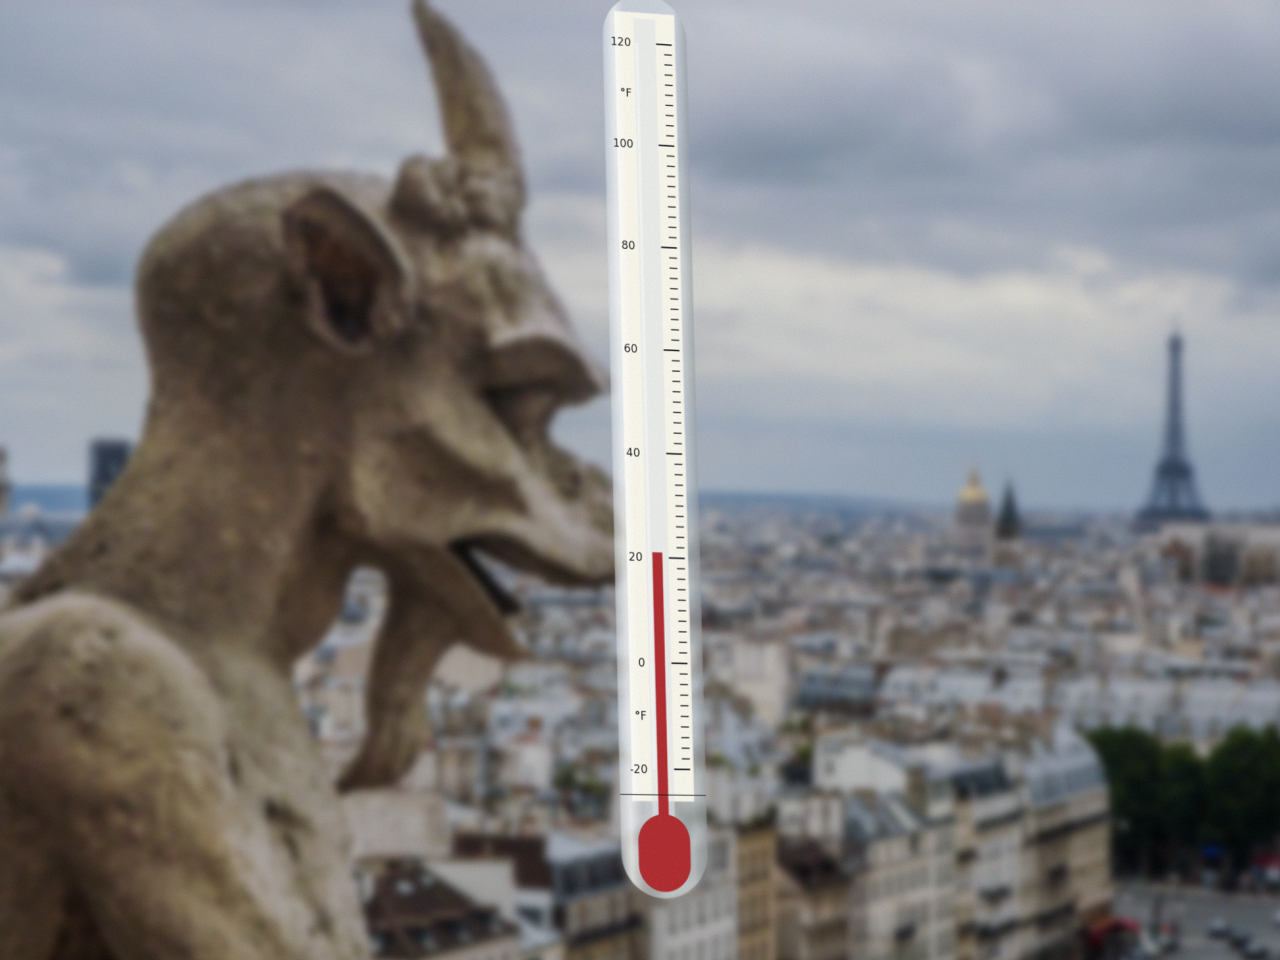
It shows 21 (°F)
